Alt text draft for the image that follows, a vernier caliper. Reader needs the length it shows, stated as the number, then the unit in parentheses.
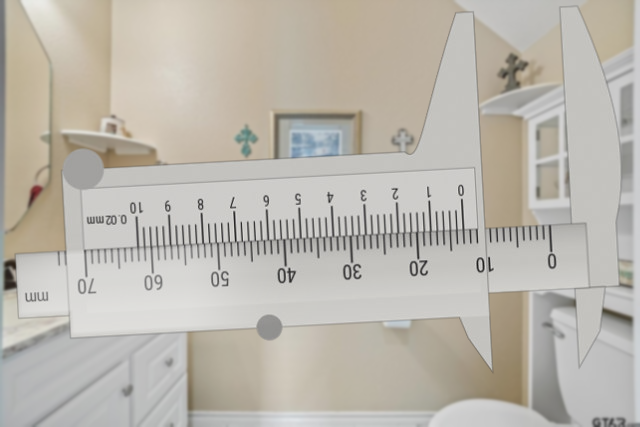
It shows 13.0 (mm)
